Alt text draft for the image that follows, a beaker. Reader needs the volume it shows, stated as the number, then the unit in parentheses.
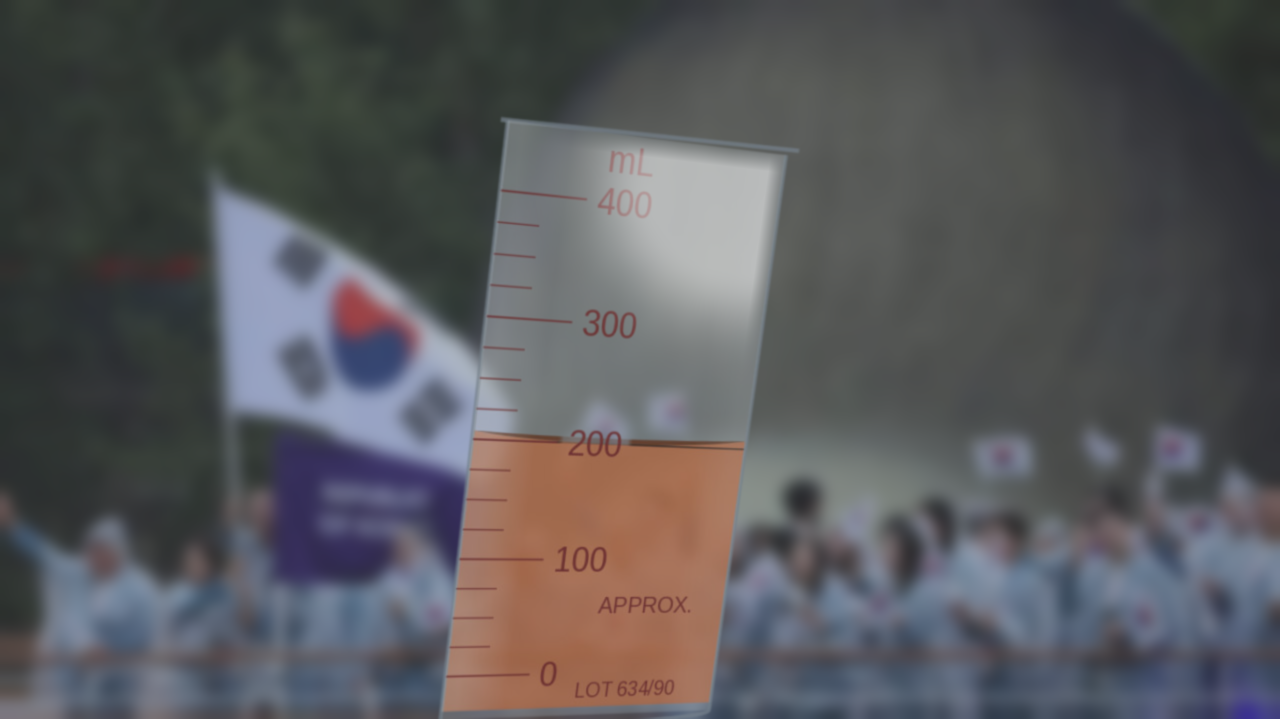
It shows 200 (mL)
